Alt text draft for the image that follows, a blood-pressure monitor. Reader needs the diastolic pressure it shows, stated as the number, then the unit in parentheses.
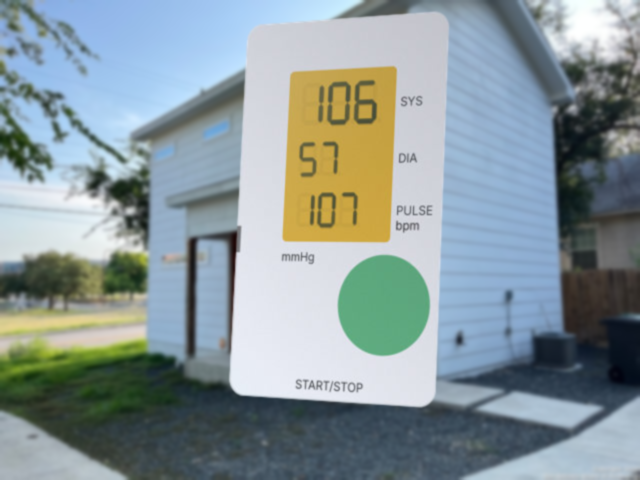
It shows 57 (mmHg)
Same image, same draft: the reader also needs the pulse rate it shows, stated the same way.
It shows 107 (bpm)
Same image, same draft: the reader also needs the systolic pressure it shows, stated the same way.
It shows 106 (mmHg)
